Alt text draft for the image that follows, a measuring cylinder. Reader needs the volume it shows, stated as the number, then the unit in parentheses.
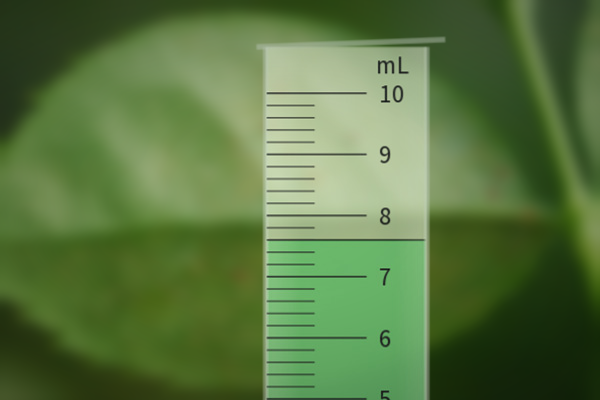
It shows 7.6 (mL)
